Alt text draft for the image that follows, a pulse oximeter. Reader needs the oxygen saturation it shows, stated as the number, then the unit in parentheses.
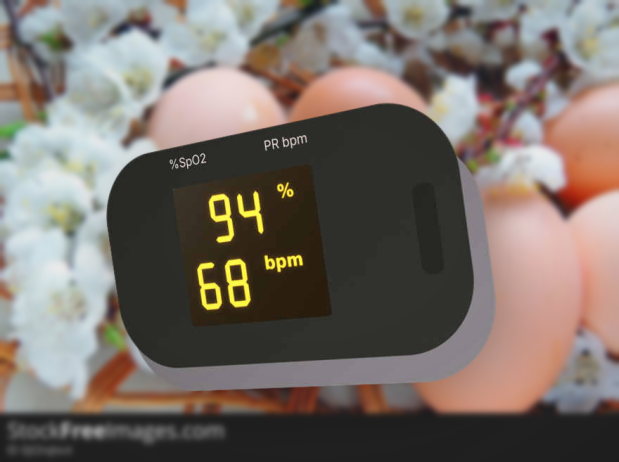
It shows 94 (%)
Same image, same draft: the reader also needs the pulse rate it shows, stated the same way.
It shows 68 (bpm)
